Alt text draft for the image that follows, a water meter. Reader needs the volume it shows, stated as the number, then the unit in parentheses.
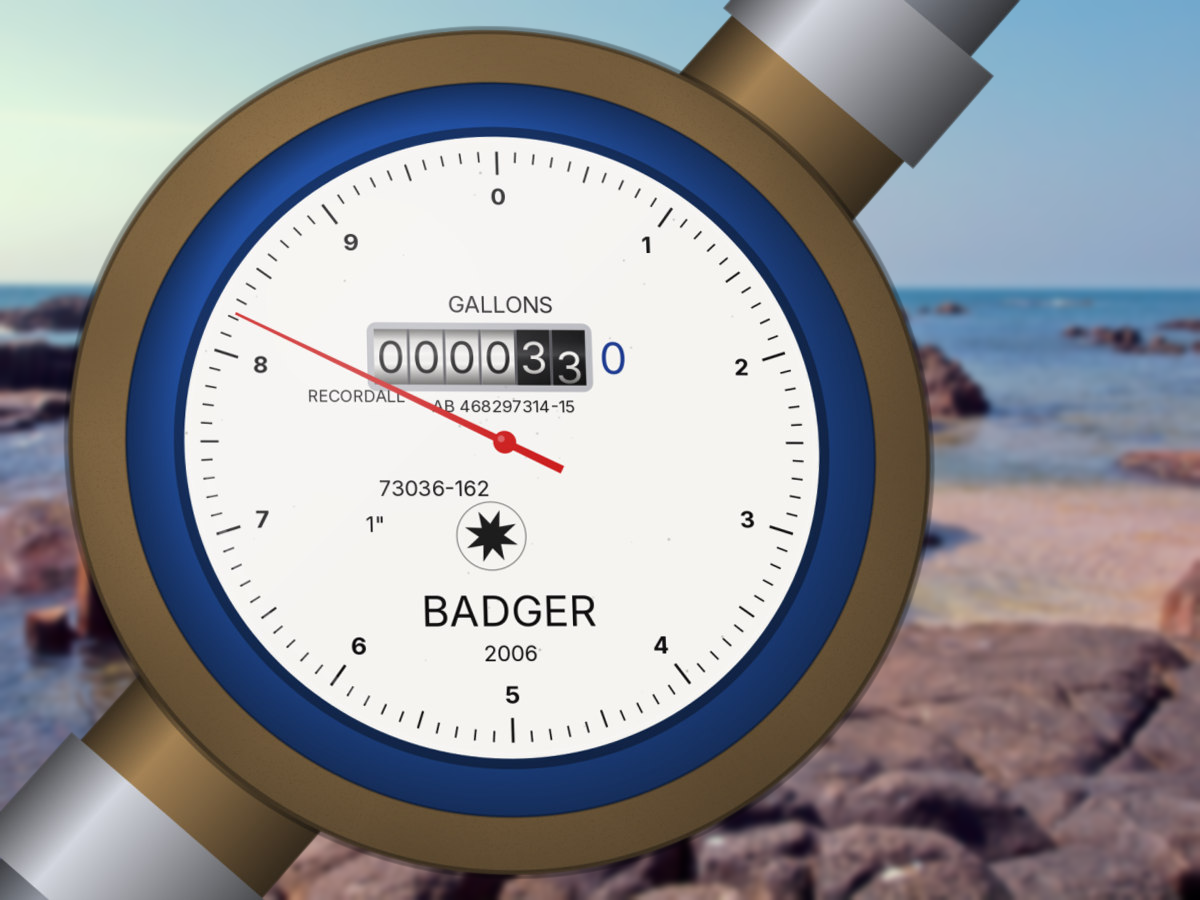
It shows 328.2 (gal)
